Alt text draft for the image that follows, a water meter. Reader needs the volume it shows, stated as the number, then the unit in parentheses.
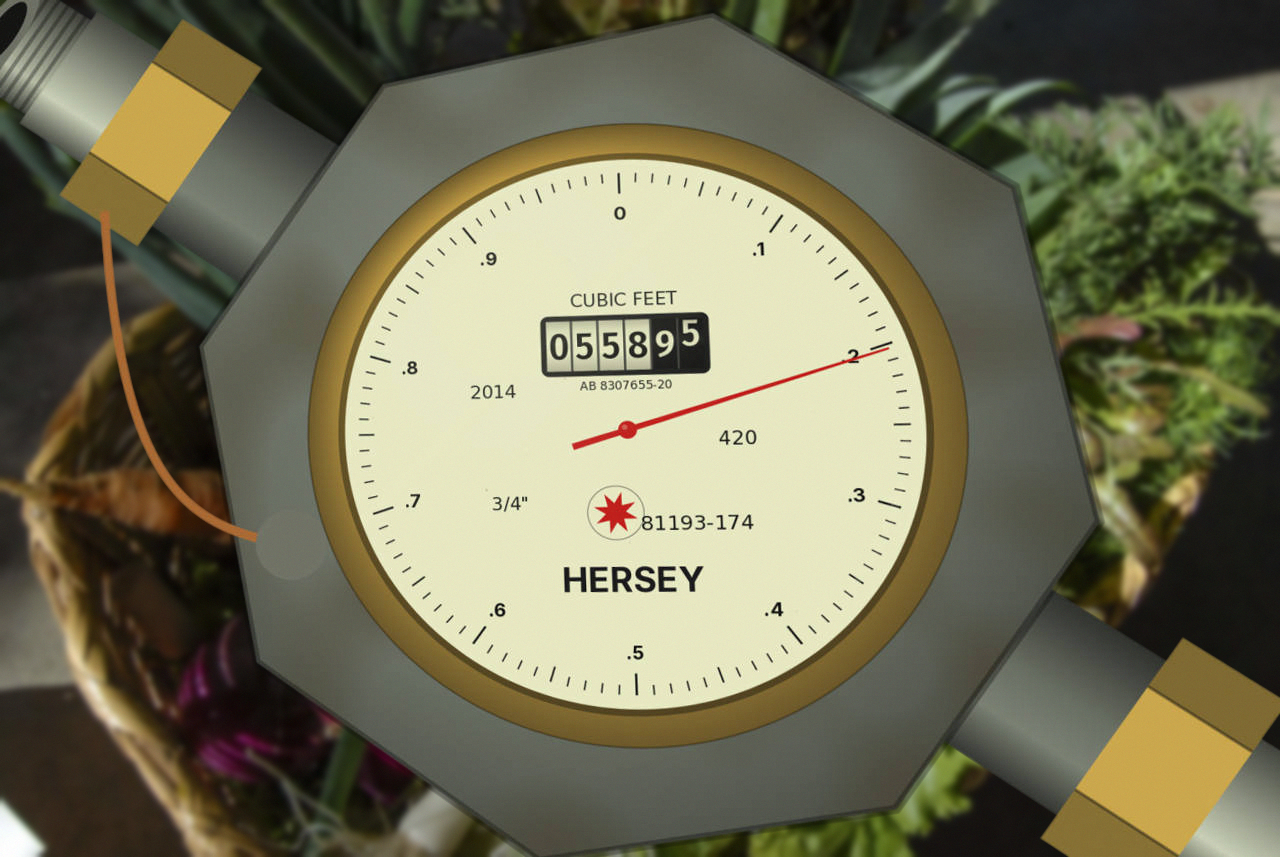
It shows 55895.20 (ft³)
